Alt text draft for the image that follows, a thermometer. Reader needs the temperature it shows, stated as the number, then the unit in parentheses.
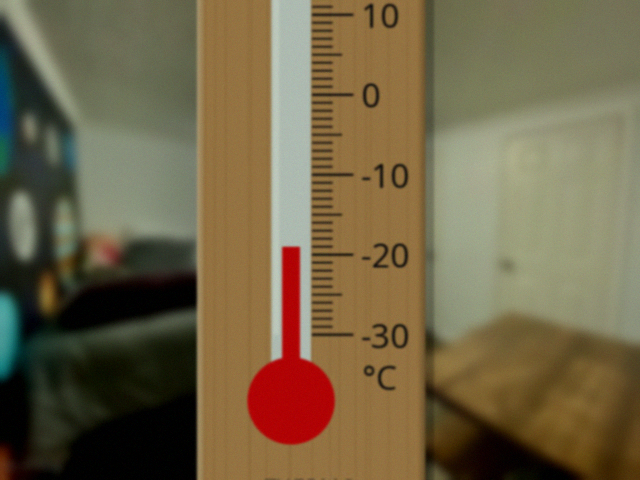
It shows -19 (°C)
